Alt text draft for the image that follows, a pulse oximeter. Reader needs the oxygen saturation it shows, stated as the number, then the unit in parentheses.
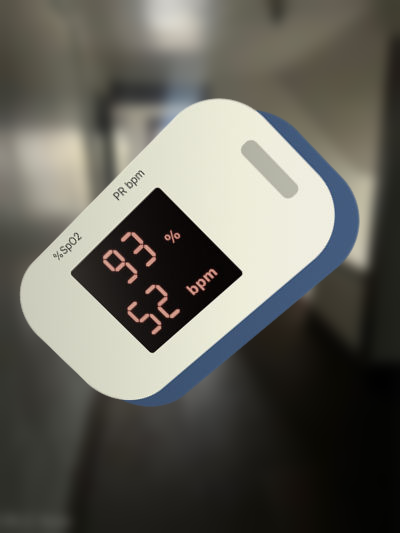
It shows 93 (%)
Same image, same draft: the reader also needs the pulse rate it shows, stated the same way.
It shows 52 (bpm)
